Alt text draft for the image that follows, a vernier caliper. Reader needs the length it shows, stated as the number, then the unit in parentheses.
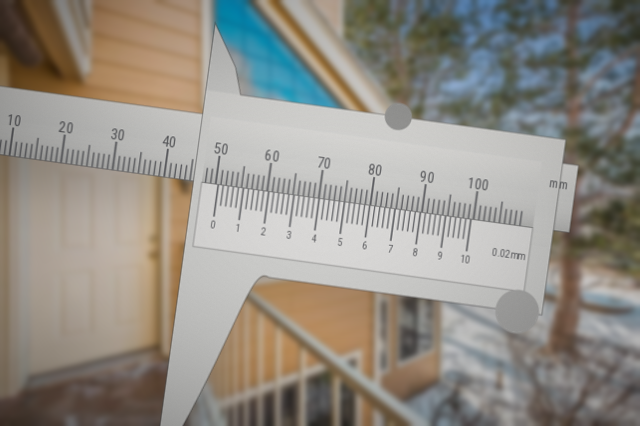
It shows 50.5 (mm)
